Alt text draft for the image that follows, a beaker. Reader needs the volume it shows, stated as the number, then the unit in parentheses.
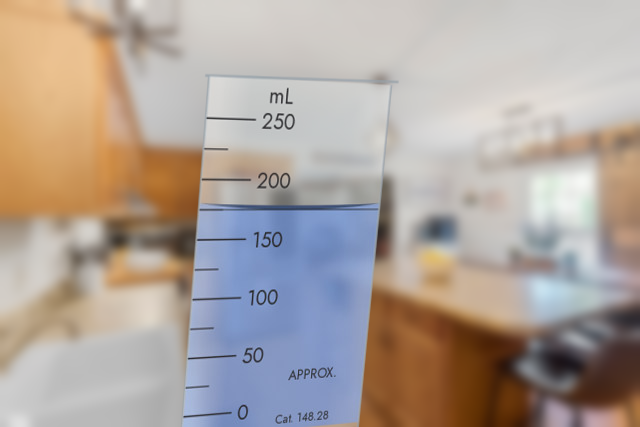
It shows 175 (mL)
